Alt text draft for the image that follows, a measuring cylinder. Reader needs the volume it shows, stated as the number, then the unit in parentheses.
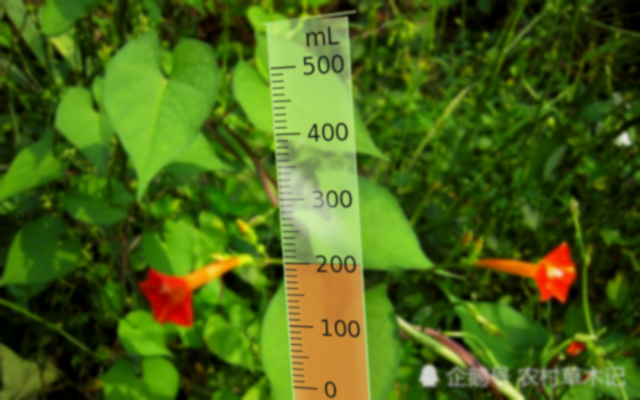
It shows 200 (mL)
